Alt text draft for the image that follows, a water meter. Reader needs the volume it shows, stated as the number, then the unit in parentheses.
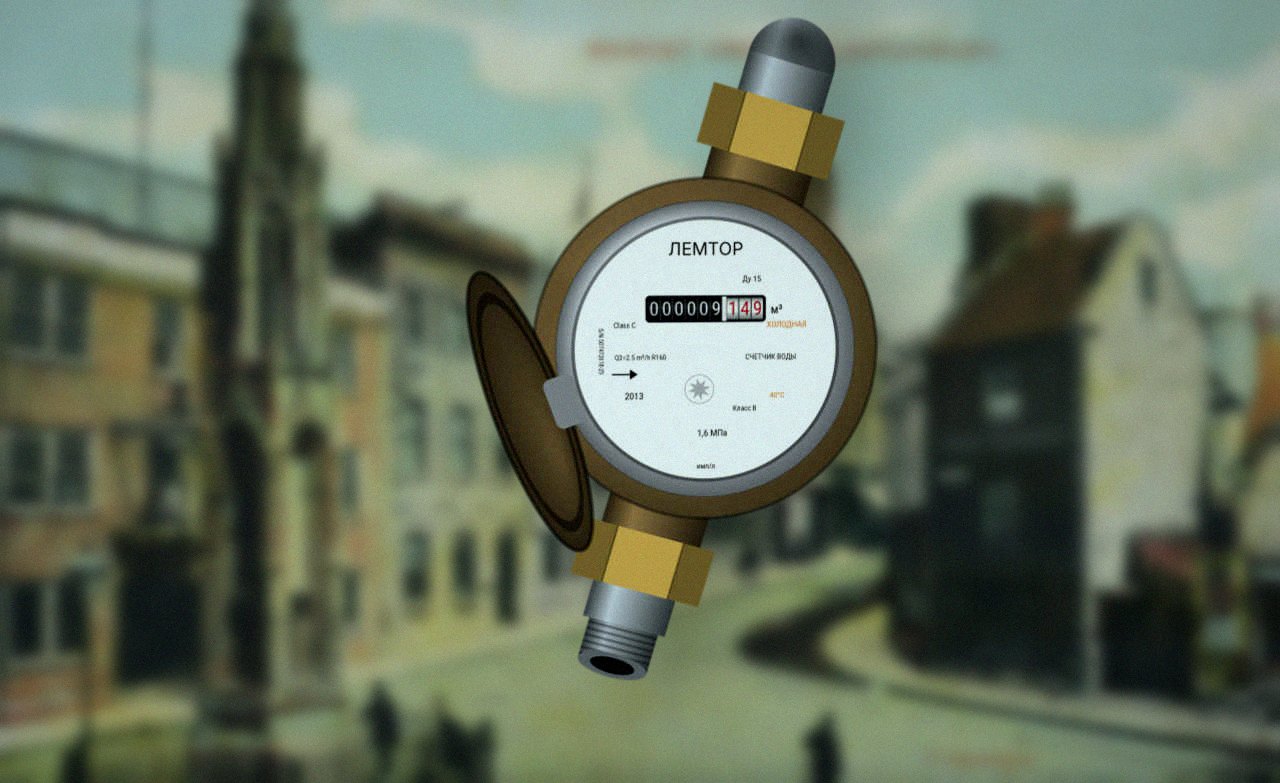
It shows 9.149 (m³)
